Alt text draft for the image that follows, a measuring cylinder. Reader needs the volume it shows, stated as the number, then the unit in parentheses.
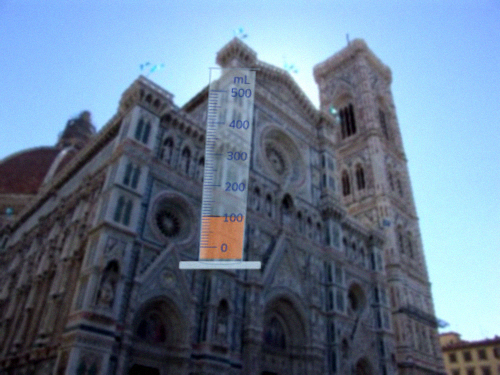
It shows 100 (mL)
